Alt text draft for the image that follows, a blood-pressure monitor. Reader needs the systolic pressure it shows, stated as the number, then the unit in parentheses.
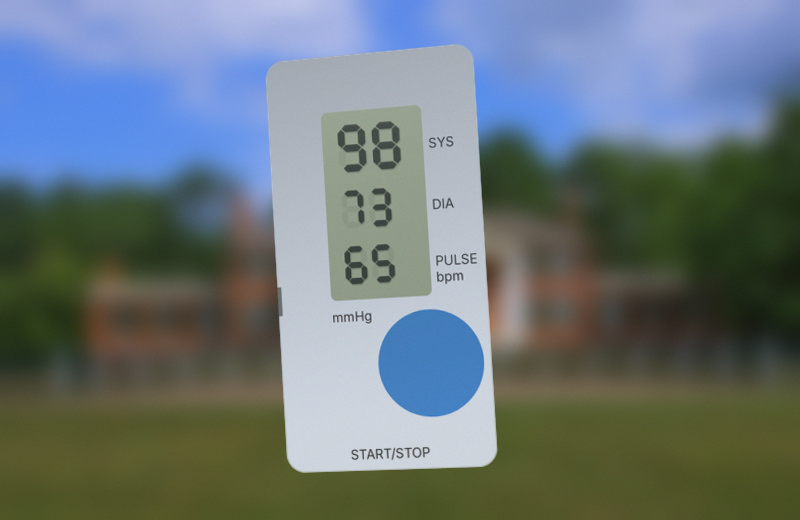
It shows 98 (mmHg)
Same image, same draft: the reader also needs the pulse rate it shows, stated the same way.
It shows 65 (bpm)
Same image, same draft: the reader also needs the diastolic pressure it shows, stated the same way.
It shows 73 (mmHg)
